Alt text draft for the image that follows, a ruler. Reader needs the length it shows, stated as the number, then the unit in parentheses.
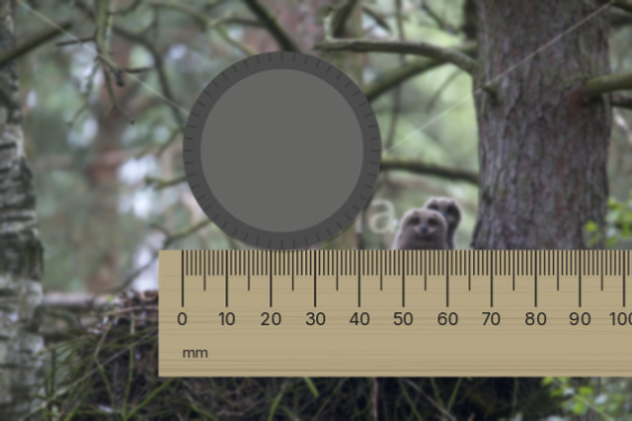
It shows 45 (mm)
